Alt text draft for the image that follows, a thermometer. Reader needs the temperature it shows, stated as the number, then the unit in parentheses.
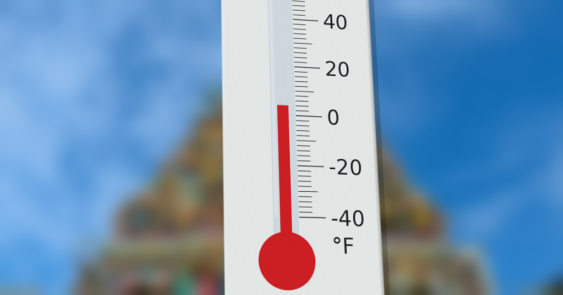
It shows 4 (°F)
